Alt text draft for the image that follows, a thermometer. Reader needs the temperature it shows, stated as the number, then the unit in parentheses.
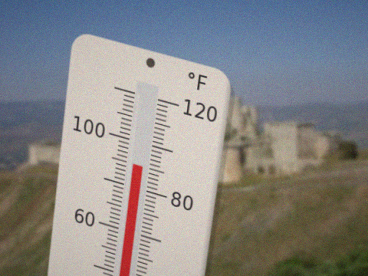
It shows 90 (°F)
